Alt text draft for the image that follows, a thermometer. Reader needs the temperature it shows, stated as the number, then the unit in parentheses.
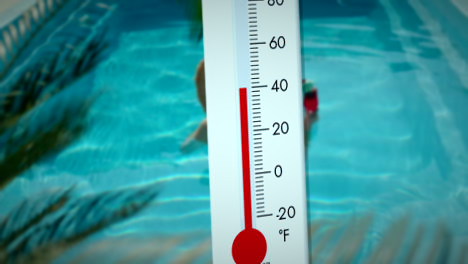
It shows 40 (°F)
